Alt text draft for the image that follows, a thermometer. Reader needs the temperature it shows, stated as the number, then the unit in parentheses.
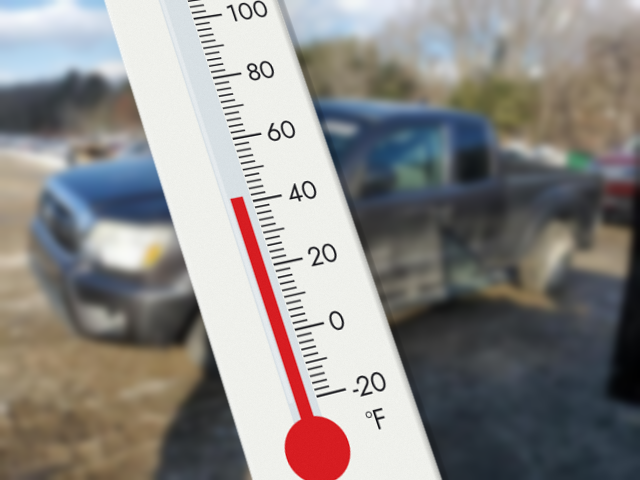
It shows 42 (°F)
